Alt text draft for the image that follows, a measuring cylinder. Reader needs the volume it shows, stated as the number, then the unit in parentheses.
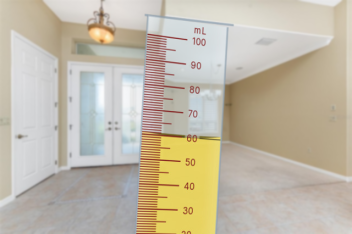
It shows 60 (mL)
